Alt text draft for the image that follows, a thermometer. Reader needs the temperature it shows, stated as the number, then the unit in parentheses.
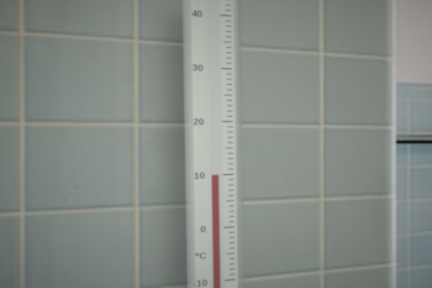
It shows 10 (°C)
